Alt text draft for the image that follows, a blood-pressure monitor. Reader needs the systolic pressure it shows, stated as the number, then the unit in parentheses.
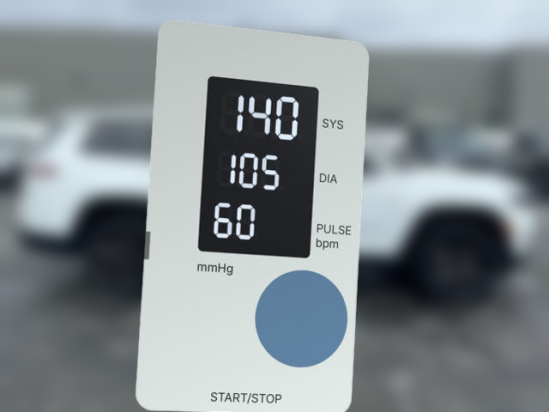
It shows 140 (mmHg)
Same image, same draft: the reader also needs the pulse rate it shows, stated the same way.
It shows 60 (bpm)
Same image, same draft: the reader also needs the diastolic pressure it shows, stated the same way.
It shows 105 (mmHg)
